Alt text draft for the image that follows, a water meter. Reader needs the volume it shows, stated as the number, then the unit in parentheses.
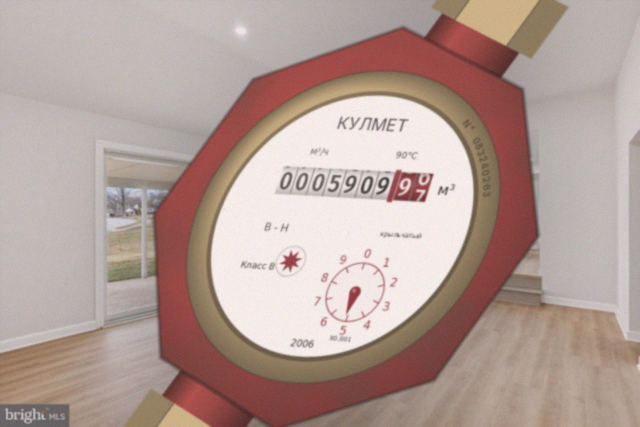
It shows 5909.965 (m³)
